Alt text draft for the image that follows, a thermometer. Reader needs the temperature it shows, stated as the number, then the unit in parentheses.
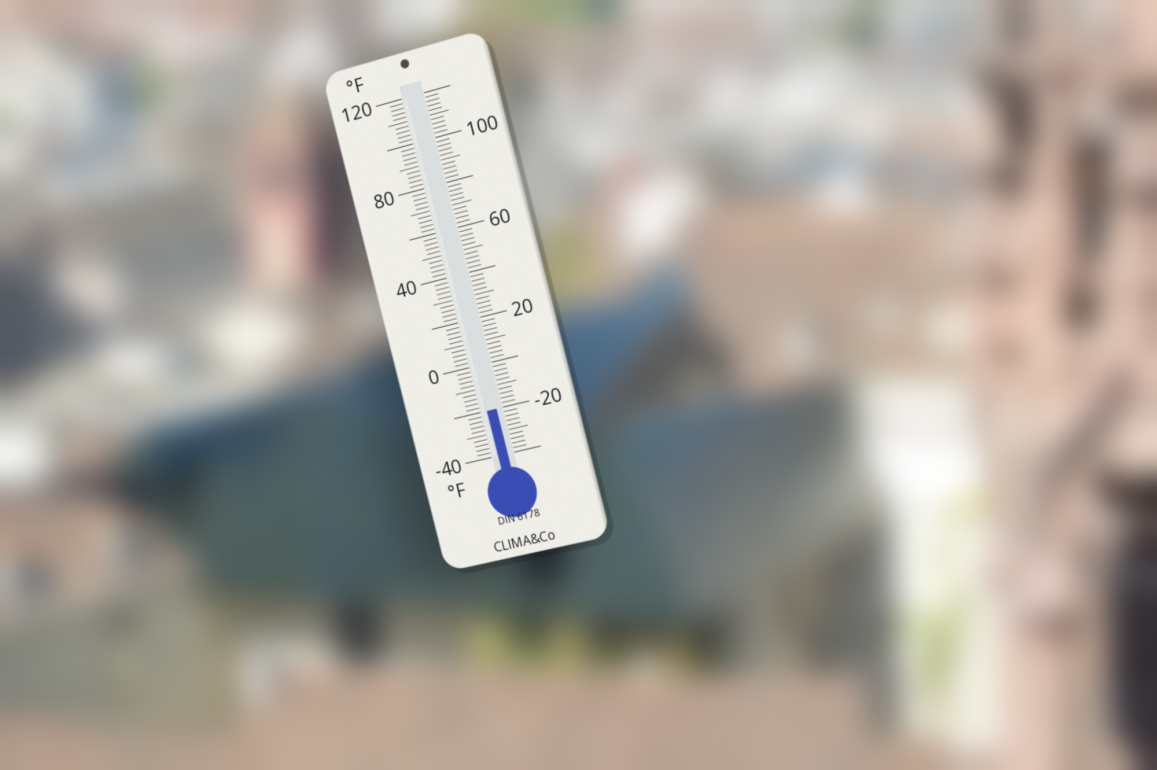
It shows -20 (°F)
